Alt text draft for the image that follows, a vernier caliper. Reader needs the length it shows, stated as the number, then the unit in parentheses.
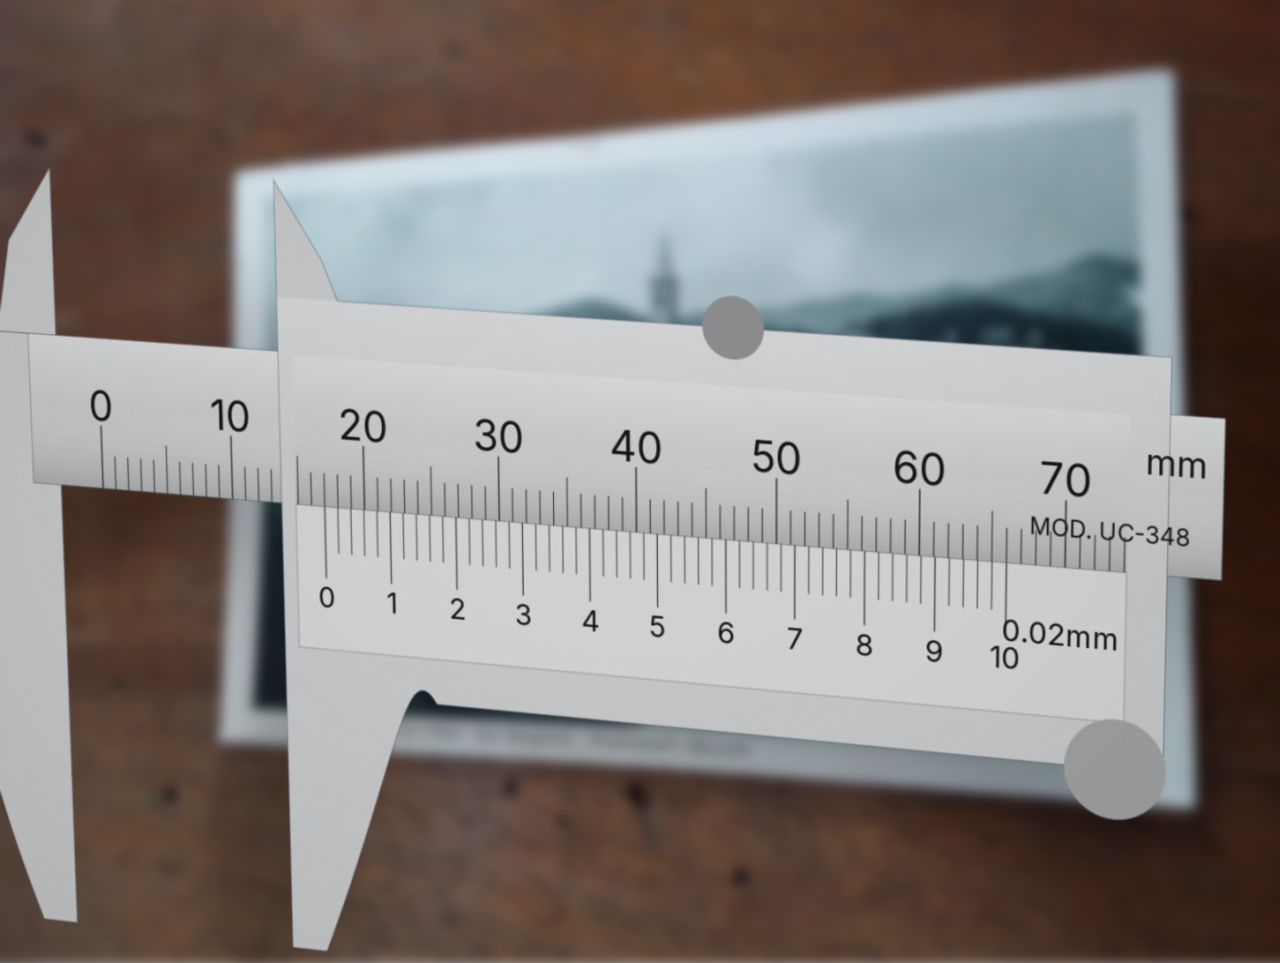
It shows 17.0 (mm)
